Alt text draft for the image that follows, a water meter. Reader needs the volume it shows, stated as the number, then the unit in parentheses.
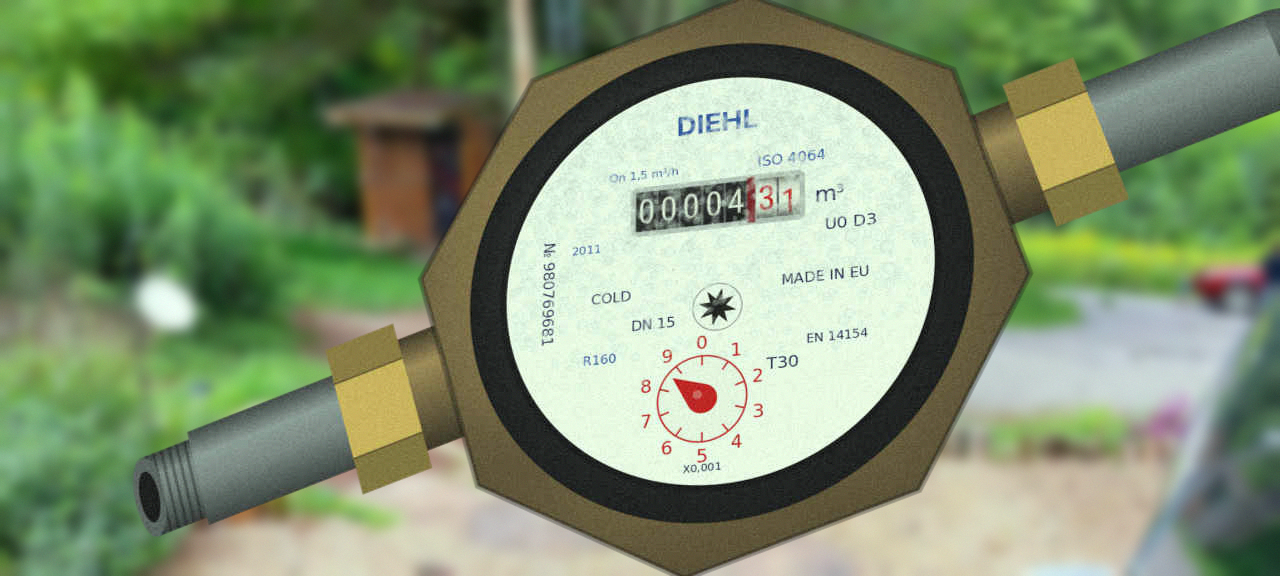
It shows 4.308 (m³)
